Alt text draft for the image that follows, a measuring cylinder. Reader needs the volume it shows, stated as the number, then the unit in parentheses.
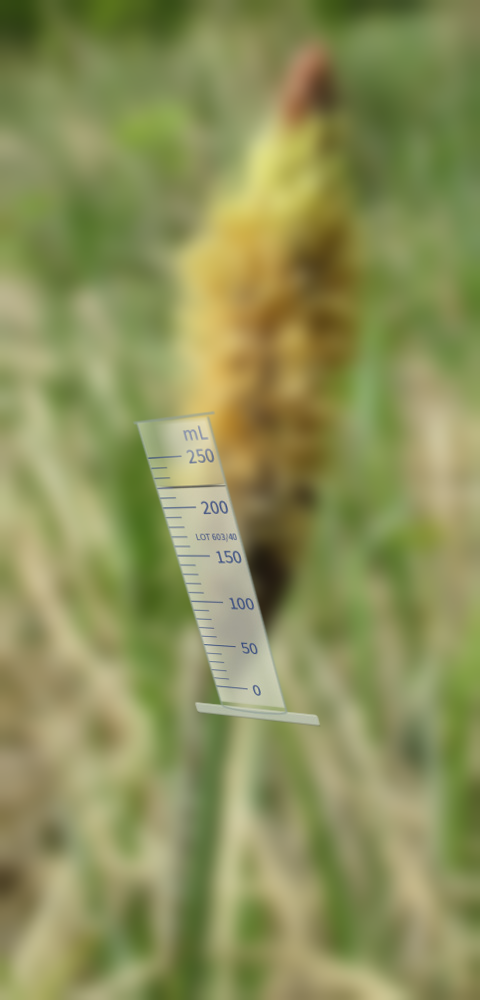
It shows 220 (mL)
